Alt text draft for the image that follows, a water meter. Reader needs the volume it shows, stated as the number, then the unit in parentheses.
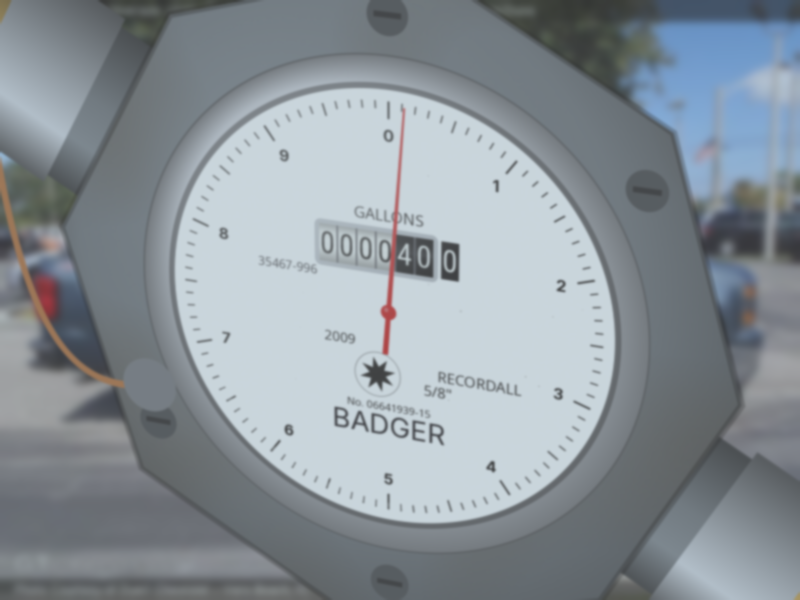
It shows 400.1 (gal)
